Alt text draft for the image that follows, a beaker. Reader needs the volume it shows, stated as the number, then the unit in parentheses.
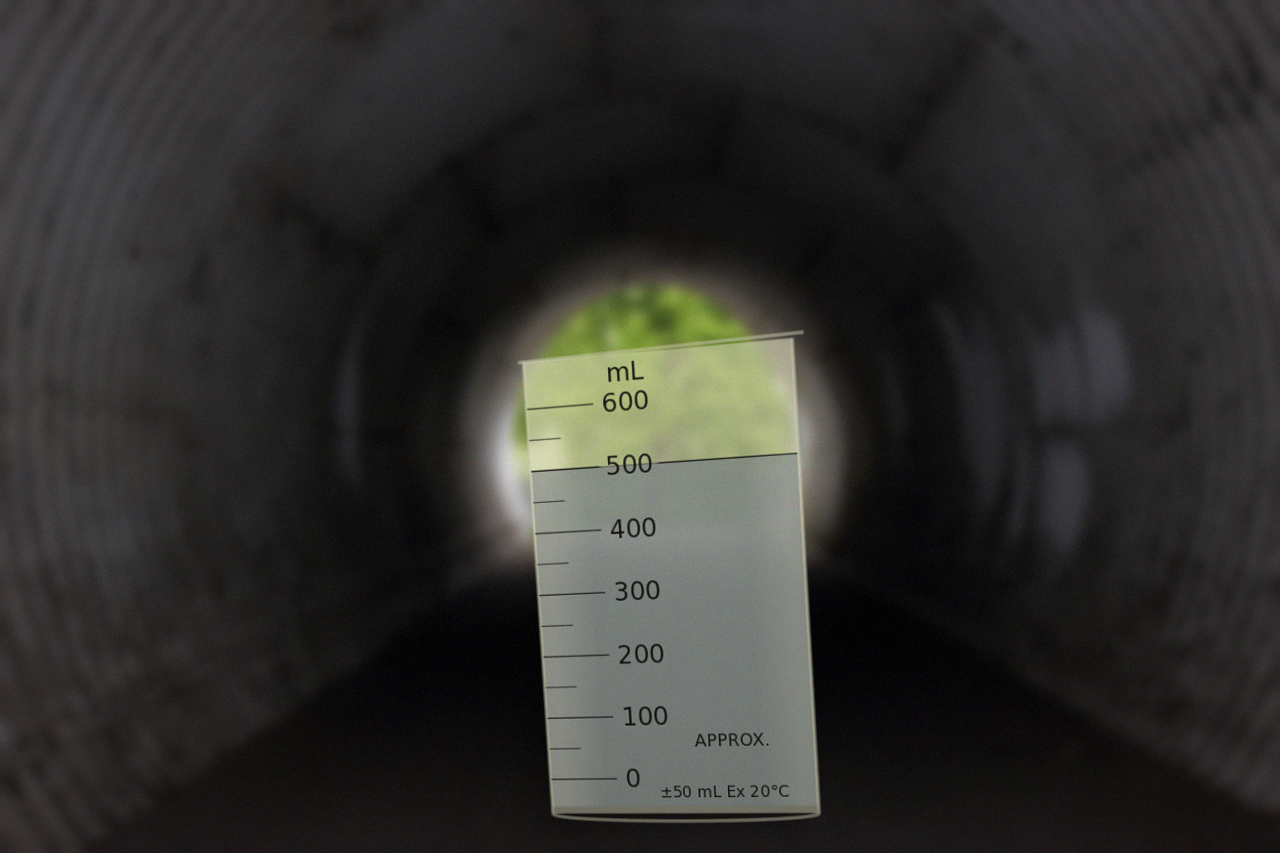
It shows 500 (mL)
